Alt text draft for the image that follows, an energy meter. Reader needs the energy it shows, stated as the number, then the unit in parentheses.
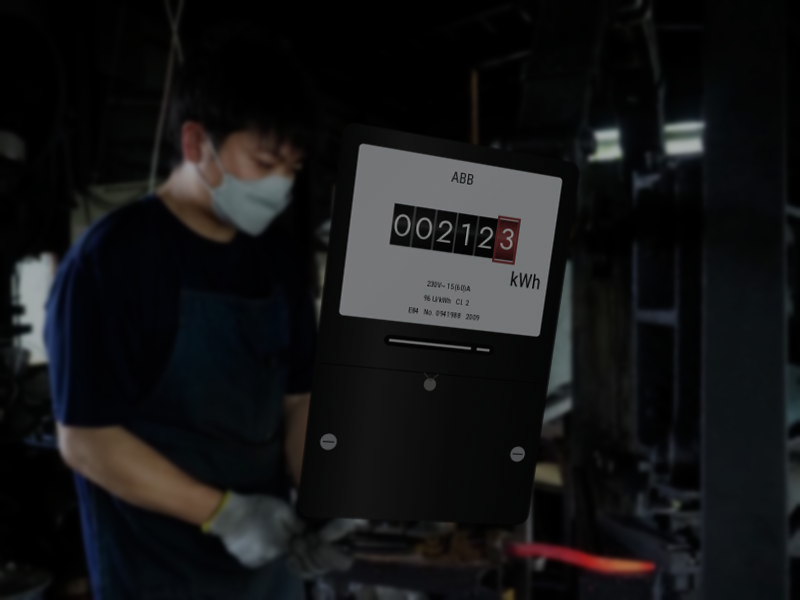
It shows 212.3 (kWh)
